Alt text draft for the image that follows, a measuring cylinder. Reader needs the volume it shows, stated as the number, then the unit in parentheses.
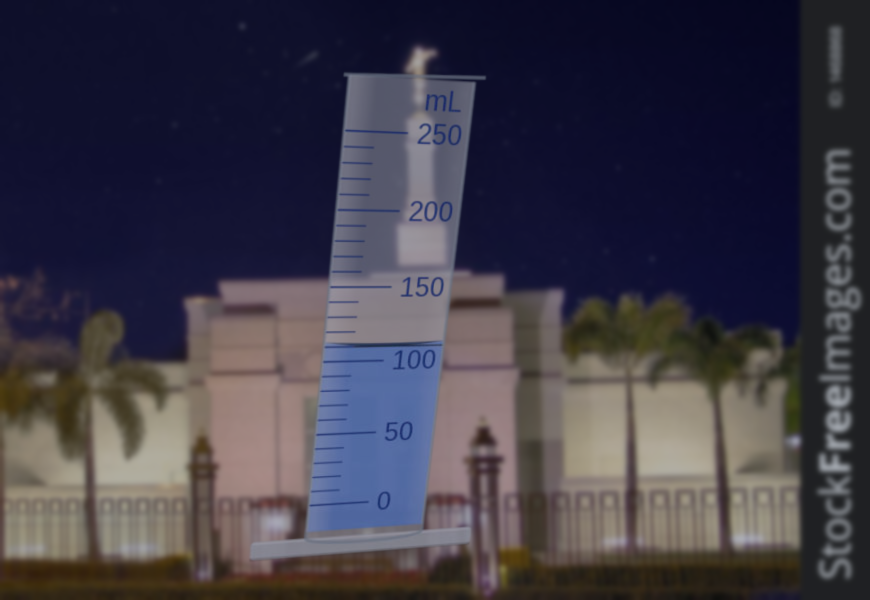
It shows 110 (mL)
